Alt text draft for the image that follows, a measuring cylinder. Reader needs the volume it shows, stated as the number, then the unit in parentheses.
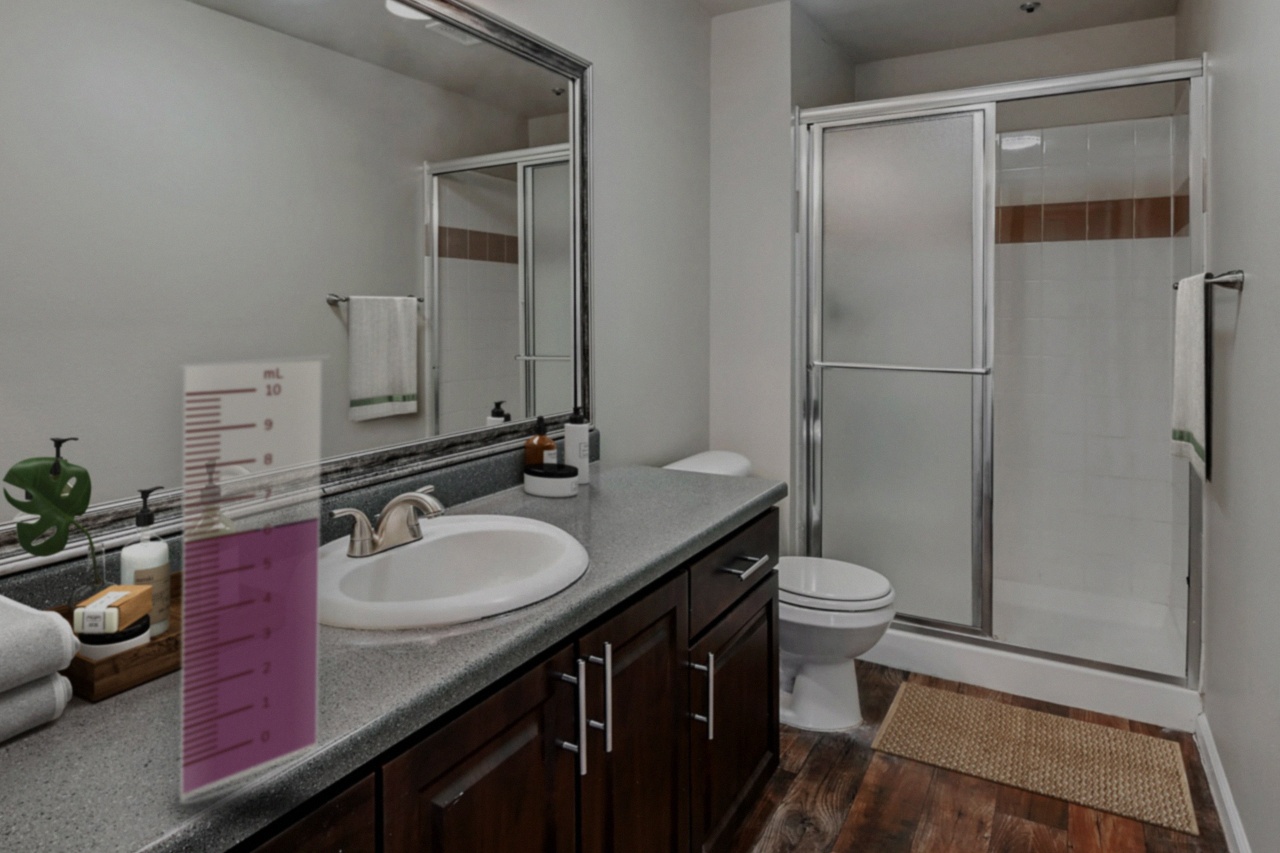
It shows 6 (mL)
